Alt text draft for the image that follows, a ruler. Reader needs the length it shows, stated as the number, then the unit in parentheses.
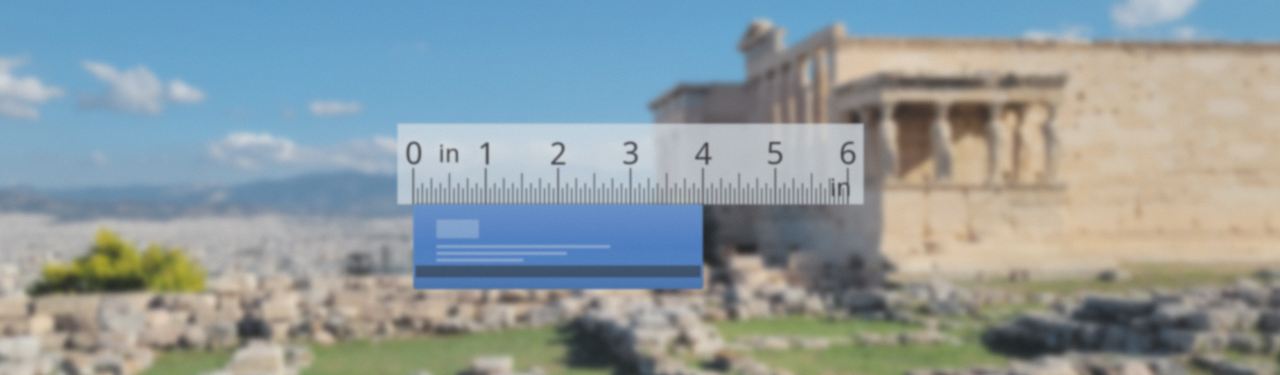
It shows 4 (in)
